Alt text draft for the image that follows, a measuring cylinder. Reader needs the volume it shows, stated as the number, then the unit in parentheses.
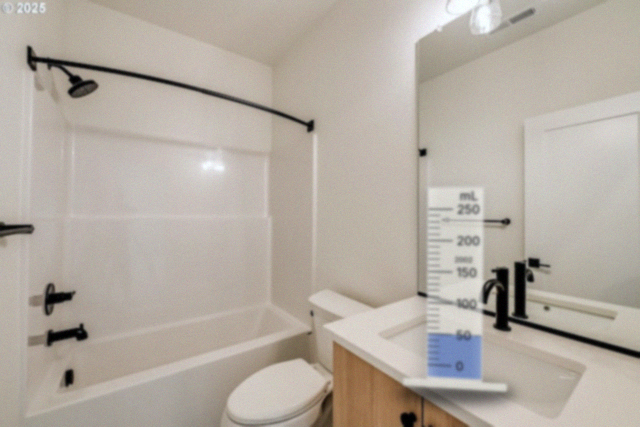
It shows 50 (mL)
